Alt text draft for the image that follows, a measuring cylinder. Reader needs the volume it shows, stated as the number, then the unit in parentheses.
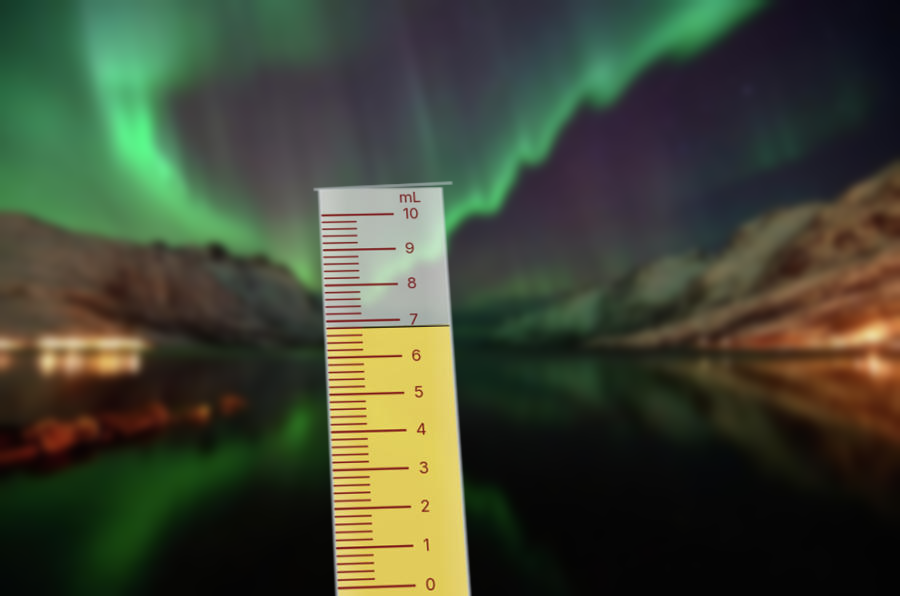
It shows 6.8 (mL)
